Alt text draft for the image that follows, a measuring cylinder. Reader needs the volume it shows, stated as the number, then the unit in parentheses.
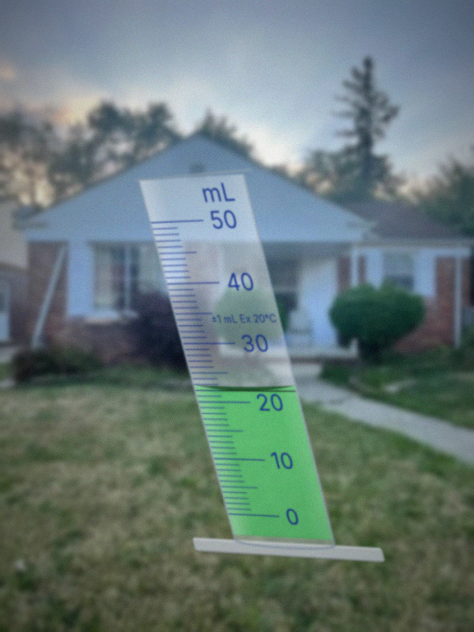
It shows 22 (mL)
